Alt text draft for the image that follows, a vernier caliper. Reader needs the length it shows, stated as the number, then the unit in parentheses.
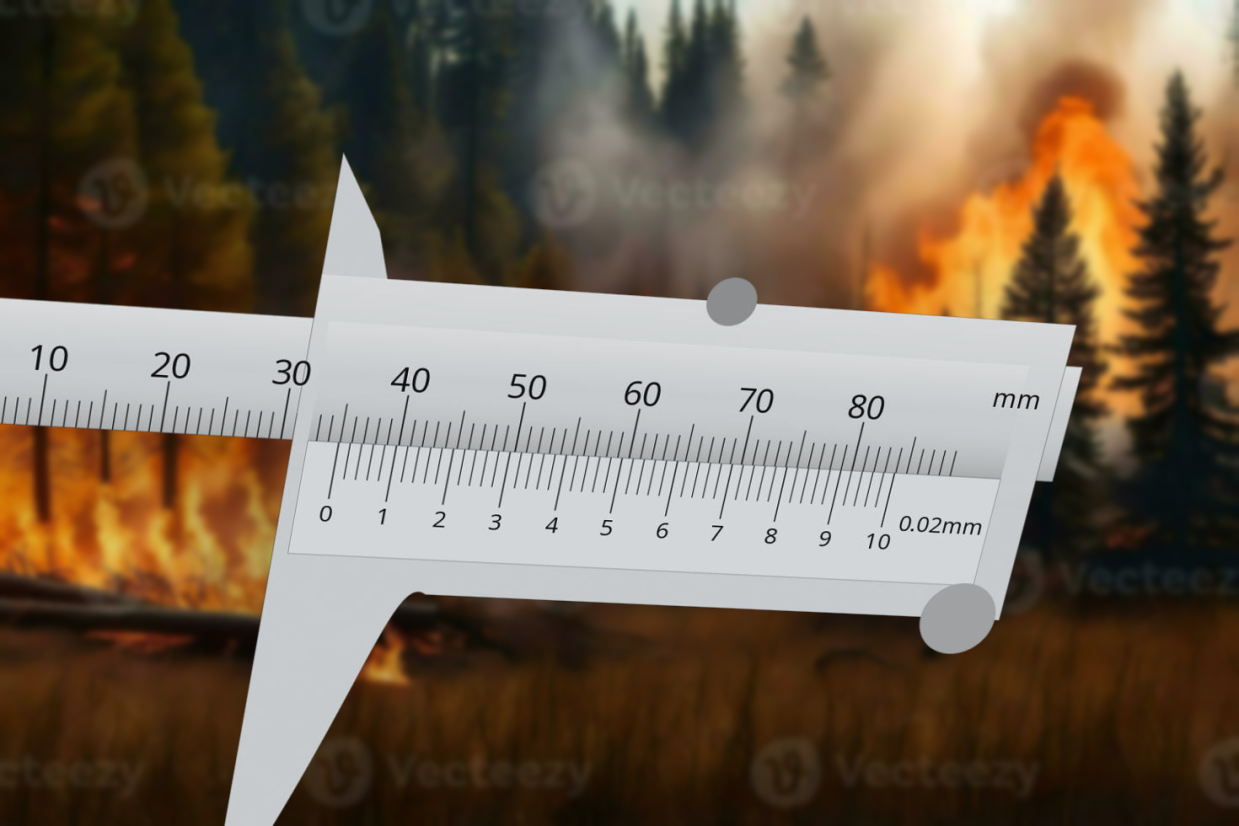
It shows 34.9 (mm)
